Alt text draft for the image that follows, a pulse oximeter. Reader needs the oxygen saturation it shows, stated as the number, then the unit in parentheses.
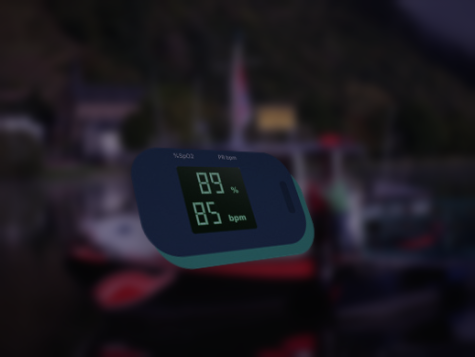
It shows 89 (%)
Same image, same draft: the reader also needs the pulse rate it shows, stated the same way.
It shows 85 (bpm)
